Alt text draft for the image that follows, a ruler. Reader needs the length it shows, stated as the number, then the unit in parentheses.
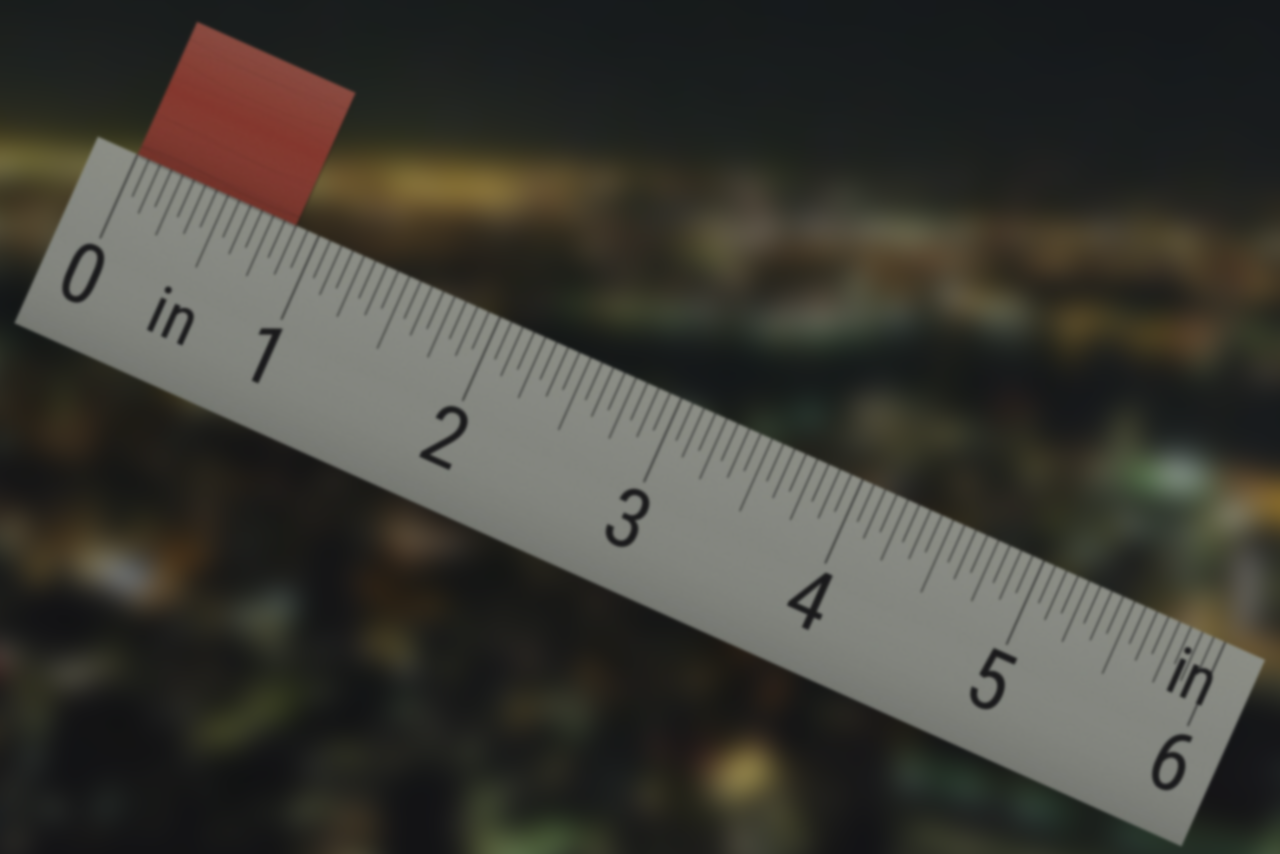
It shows 0.875 (in)
